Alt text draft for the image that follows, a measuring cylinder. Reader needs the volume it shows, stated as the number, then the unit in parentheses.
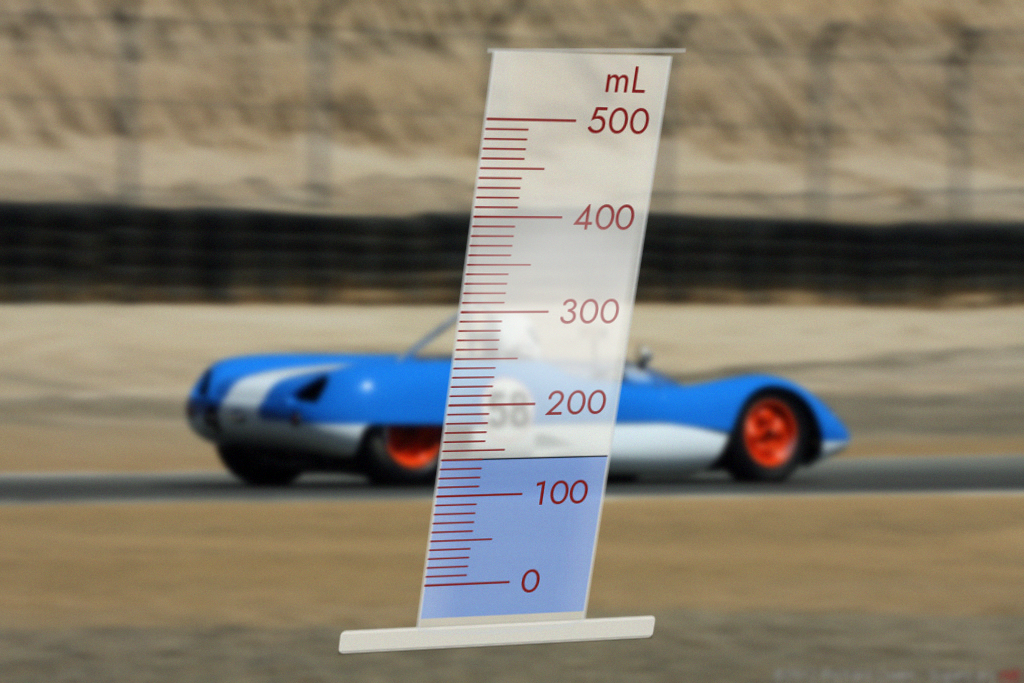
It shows 140 (mL)
